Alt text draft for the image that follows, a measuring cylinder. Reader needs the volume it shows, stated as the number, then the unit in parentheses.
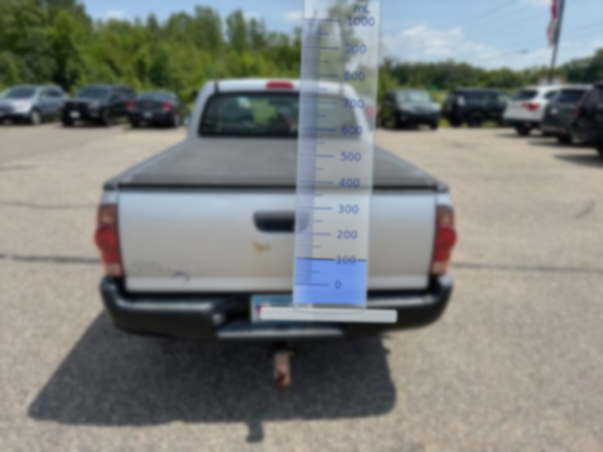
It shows 100 (mL)
